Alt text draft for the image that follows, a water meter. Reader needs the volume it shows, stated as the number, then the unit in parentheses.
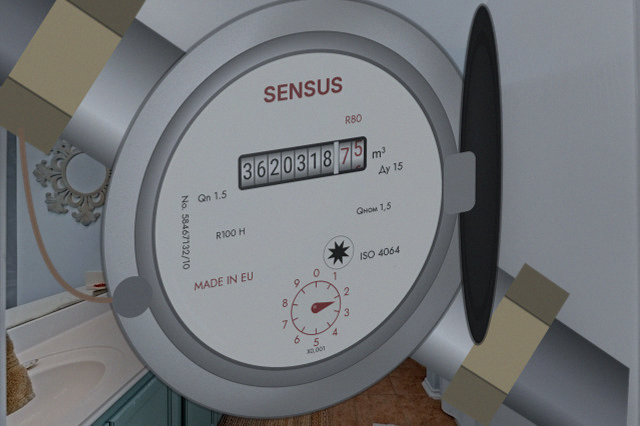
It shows 3620318.752 (m³)
